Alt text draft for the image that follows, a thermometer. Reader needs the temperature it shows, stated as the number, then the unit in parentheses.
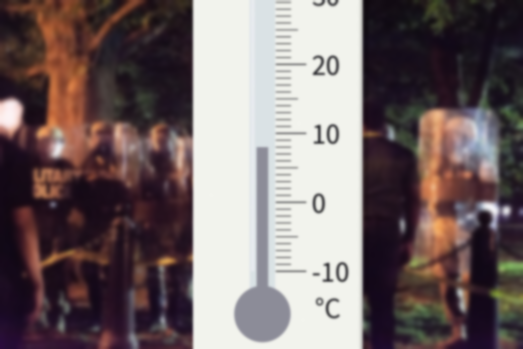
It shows 8 (°C)
